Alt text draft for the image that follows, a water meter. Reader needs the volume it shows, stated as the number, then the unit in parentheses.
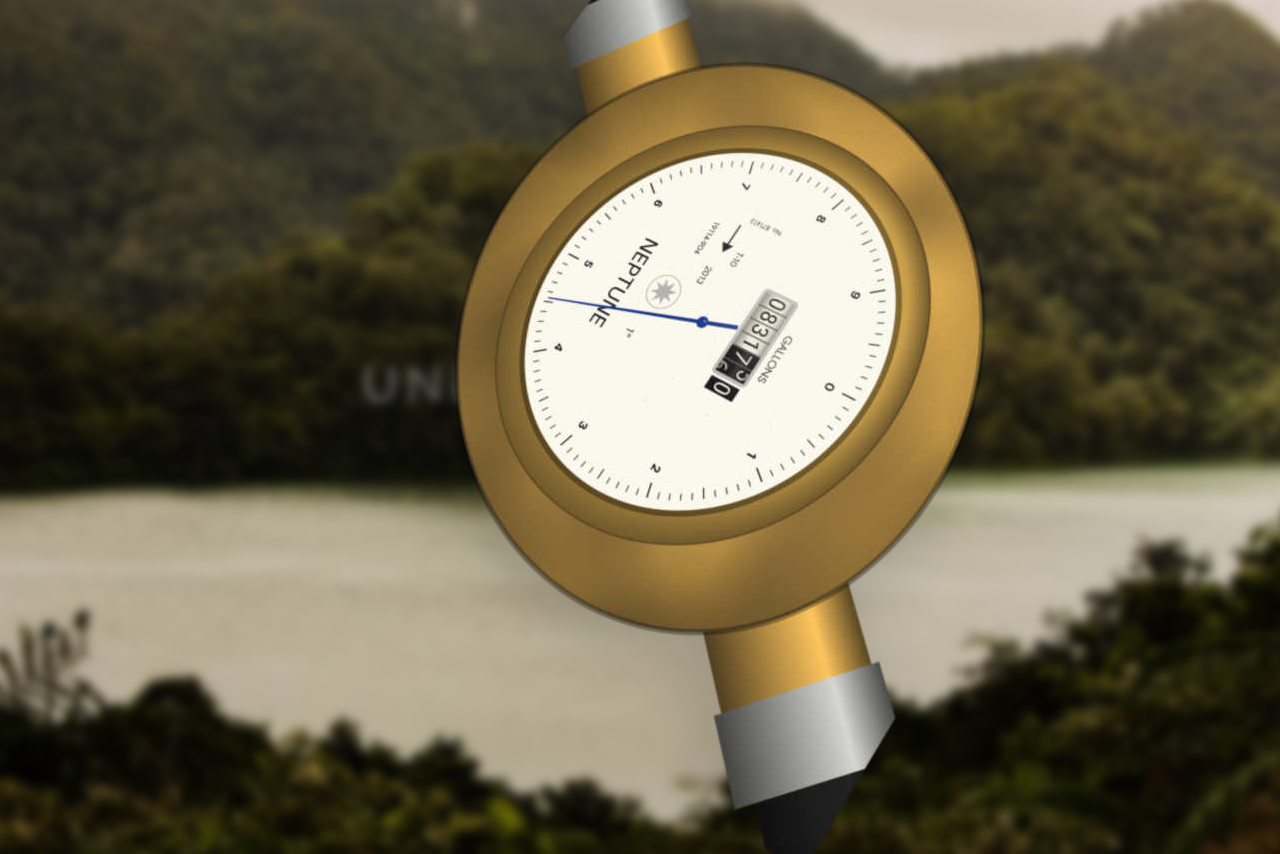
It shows 831754.5 (gal)
